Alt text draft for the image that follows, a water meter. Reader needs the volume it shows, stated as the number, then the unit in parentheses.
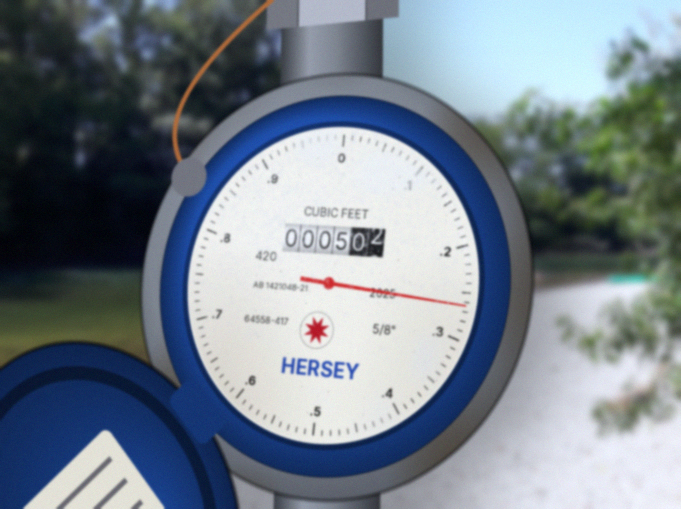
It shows 502.26 (ft³)
